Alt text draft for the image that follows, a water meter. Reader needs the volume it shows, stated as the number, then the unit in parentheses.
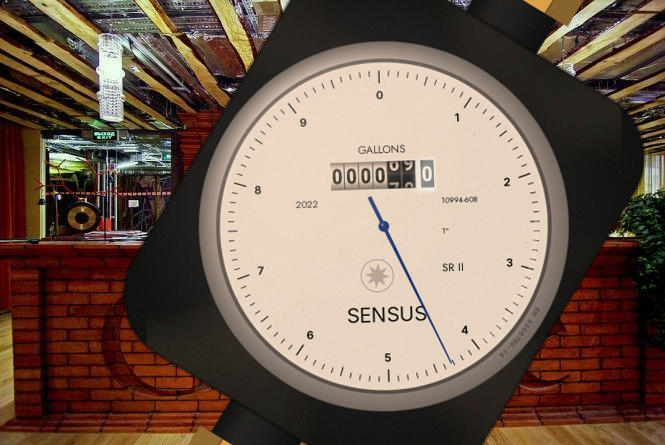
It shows 694.3 (gal)
